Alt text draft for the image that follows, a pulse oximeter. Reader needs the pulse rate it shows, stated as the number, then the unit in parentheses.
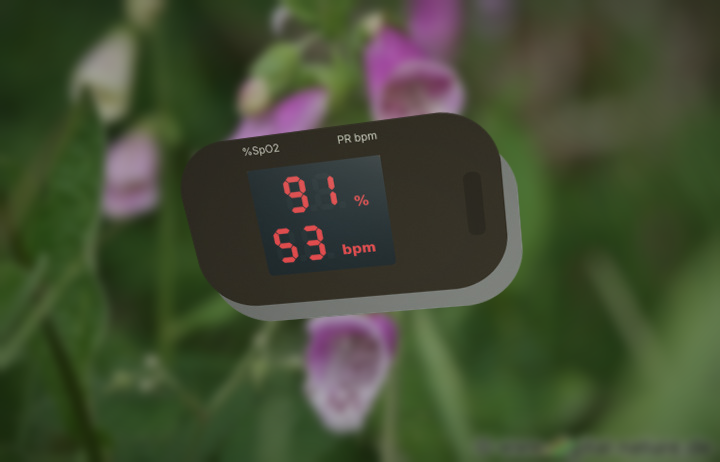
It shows 53 (bpm)
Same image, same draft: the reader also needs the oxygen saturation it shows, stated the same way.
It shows 91 (%)
